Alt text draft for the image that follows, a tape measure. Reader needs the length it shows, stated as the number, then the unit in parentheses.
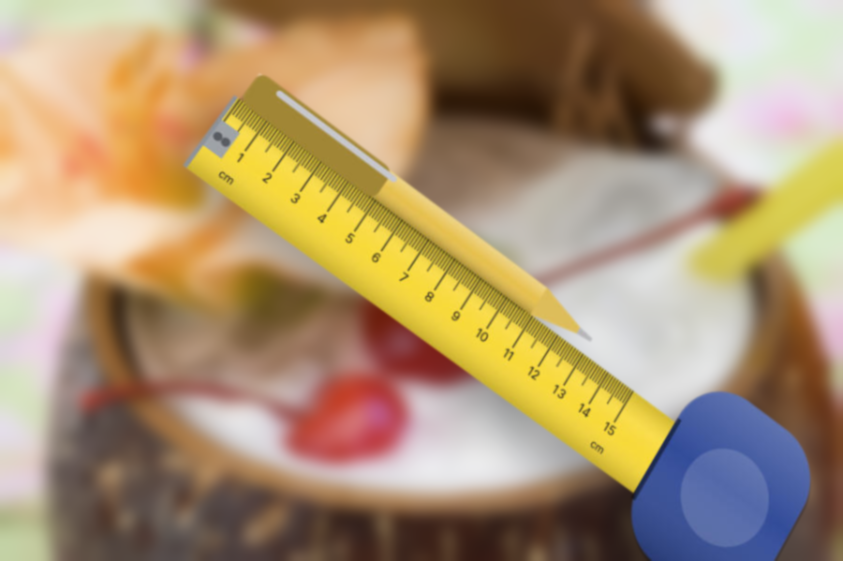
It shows 13 (cm)
